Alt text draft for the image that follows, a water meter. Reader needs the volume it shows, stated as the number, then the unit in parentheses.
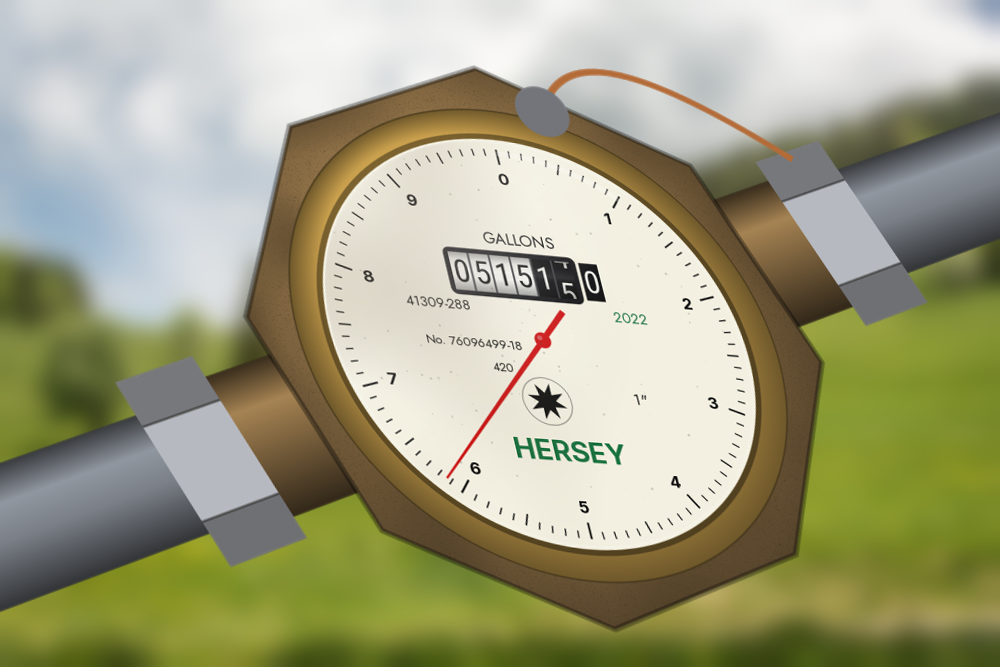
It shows 515146.1 (gal)
